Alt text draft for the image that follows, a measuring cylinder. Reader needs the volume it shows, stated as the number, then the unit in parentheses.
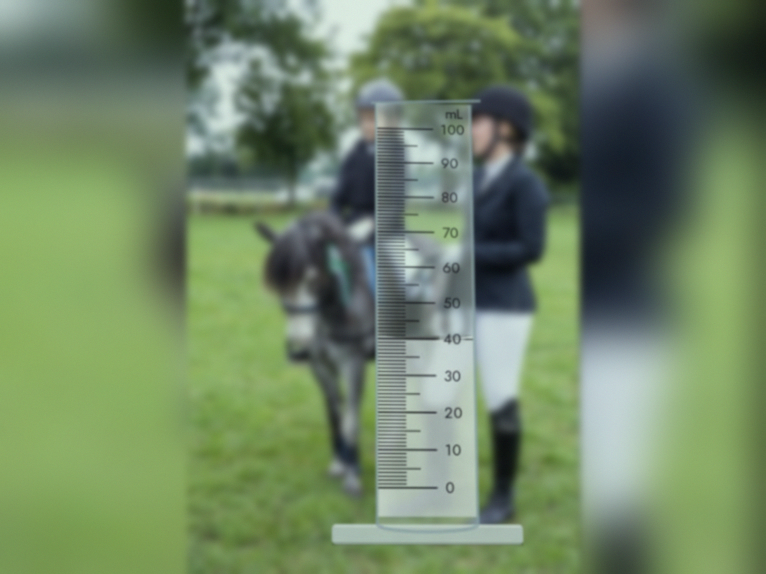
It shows 40 (mL)
